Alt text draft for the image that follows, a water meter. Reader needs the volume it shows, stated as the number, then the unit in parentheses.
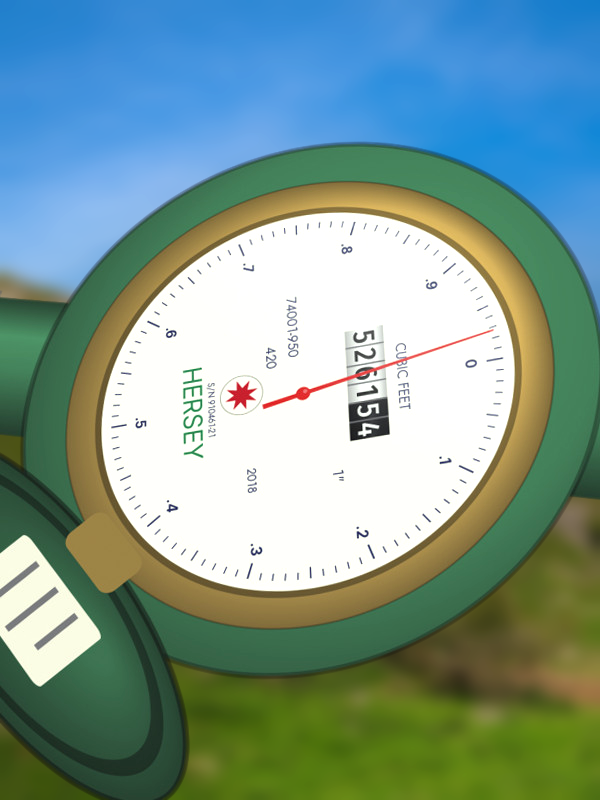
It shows 526153.97 (ft³)
